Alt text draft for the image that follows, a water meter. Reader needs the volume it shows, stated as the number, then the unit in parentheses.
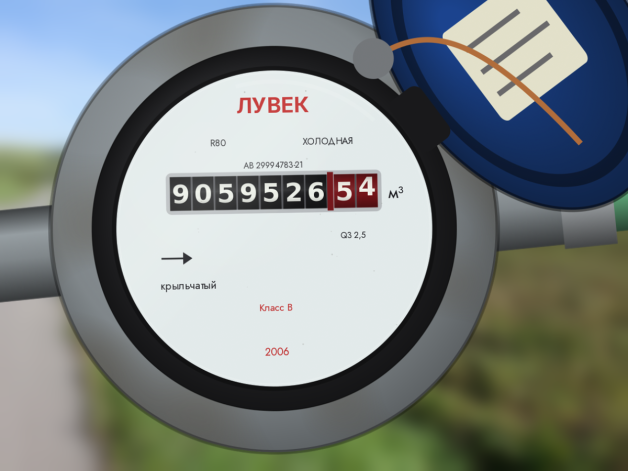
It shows 9059526.54 (m³)
